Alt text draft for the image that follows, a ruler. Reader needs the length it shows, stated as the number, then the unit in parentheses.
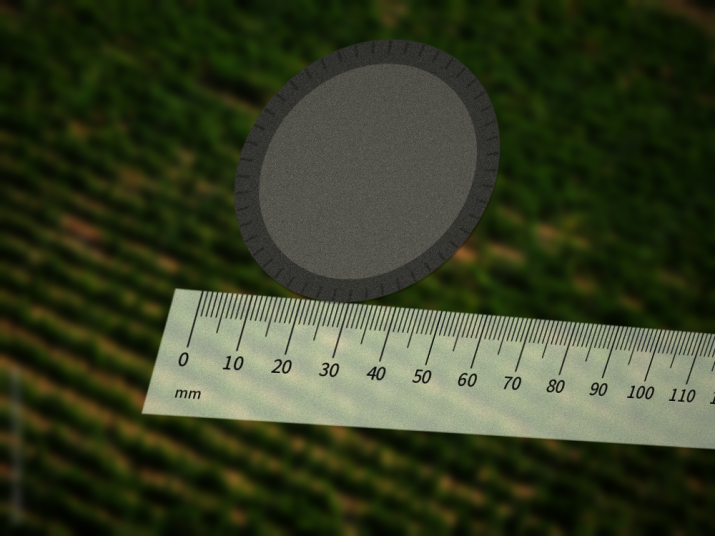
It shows 53 (mm)
